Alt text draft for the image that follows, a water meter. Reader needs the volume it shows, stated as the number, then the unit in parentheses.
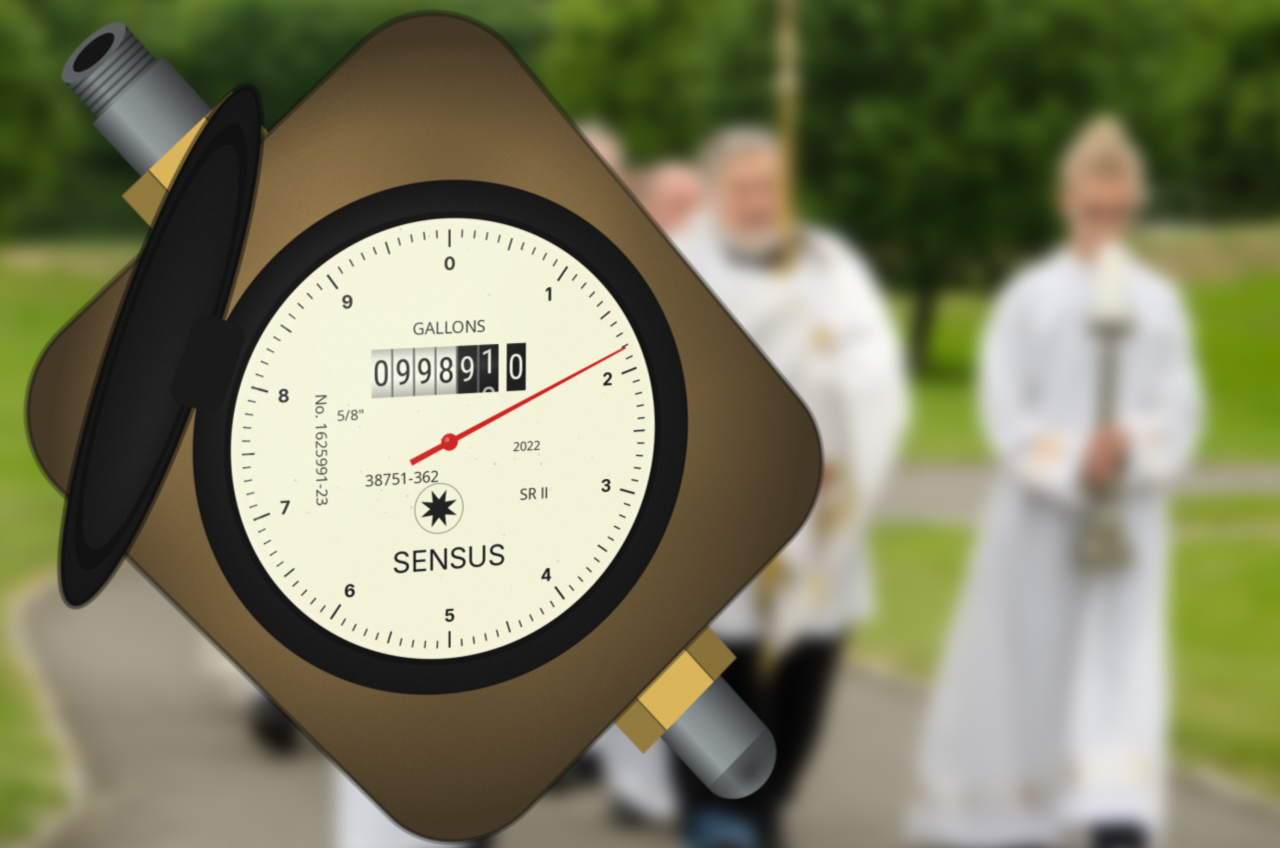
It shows 998911.8 (gal)
